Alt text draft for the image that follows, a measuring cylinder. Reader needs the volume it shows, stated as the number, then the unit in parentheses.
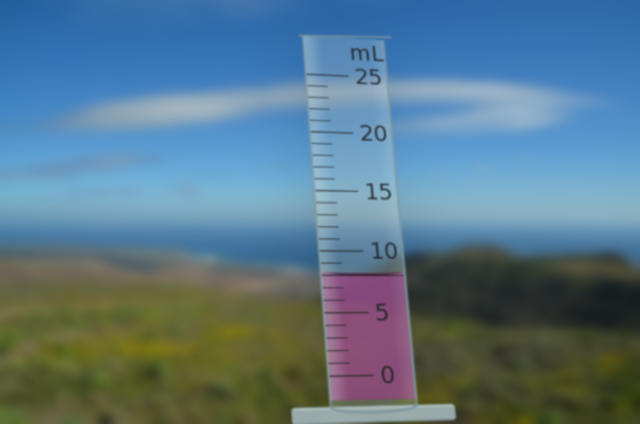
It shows 8 (mL)
